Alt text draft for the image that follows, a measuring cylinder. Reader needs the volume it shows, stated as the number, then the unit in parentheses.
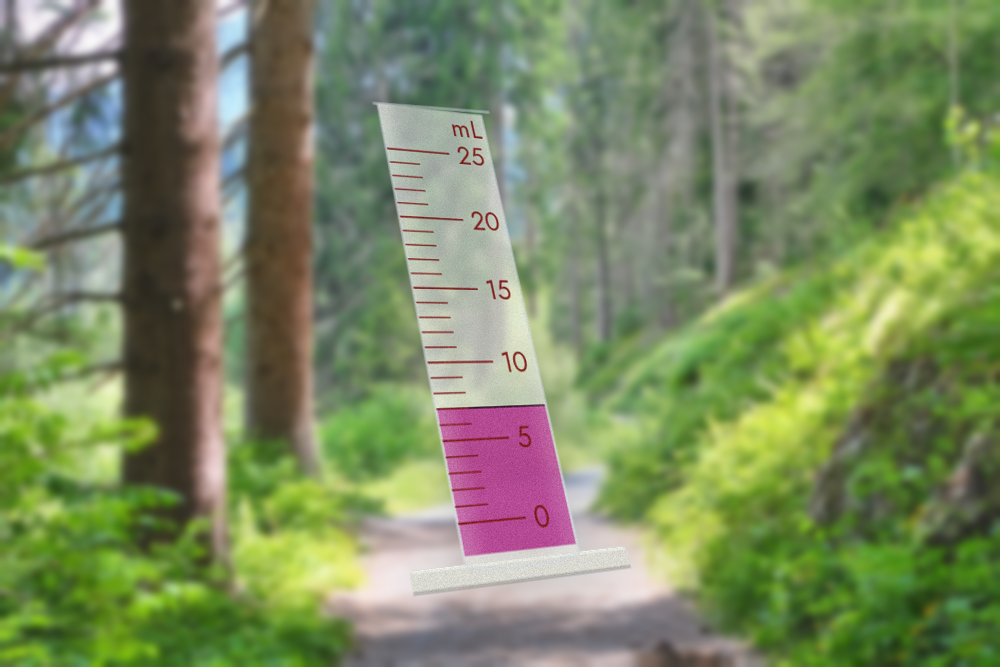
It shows 7 (mL)
